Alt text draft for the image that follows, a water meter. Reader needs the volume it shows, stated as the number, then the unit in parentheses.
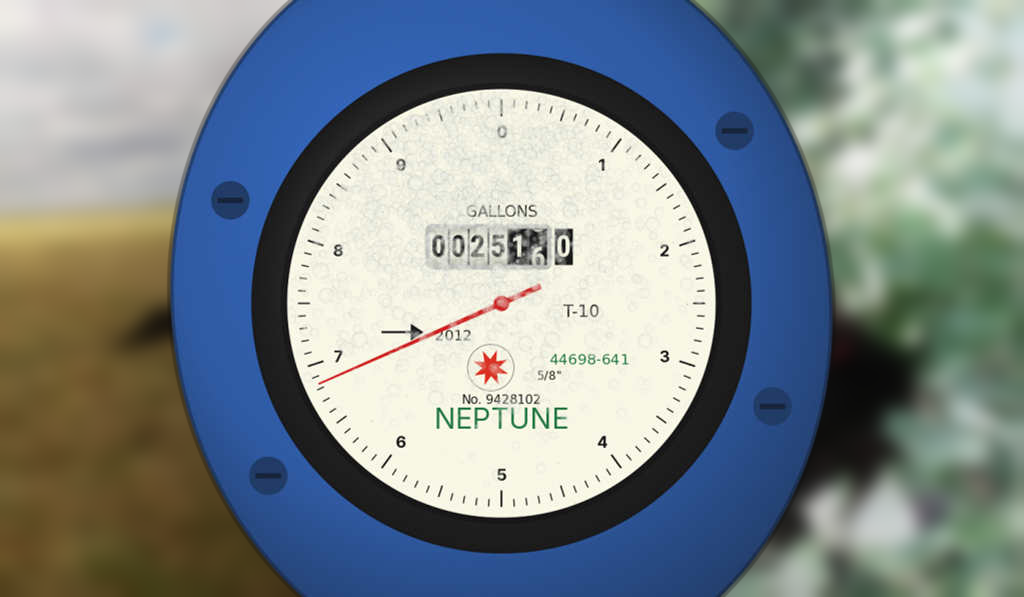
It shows 25156.8 (gal)
